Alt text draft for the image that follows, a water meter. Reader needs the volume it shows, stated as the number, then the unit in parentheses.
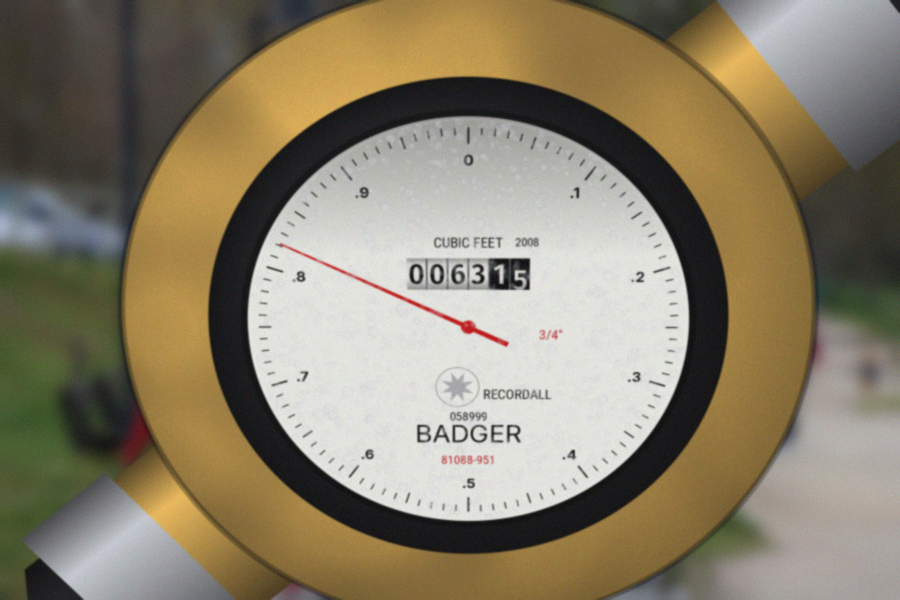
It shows 6314.82 (ft³)
